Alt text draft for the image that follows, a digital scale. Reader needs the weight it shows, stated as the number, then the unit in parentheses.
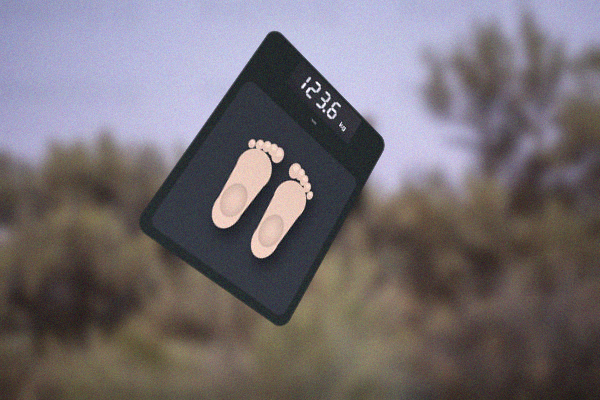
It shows 123.6 (kg)
